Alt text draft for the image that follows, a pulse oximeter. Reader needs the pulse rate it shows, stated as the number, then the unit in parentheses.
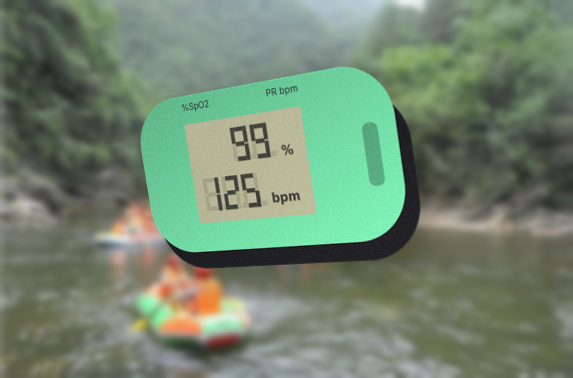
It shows 125 (bpm)
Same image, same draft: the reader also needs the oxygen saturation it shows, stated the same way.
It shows 99 (%)
